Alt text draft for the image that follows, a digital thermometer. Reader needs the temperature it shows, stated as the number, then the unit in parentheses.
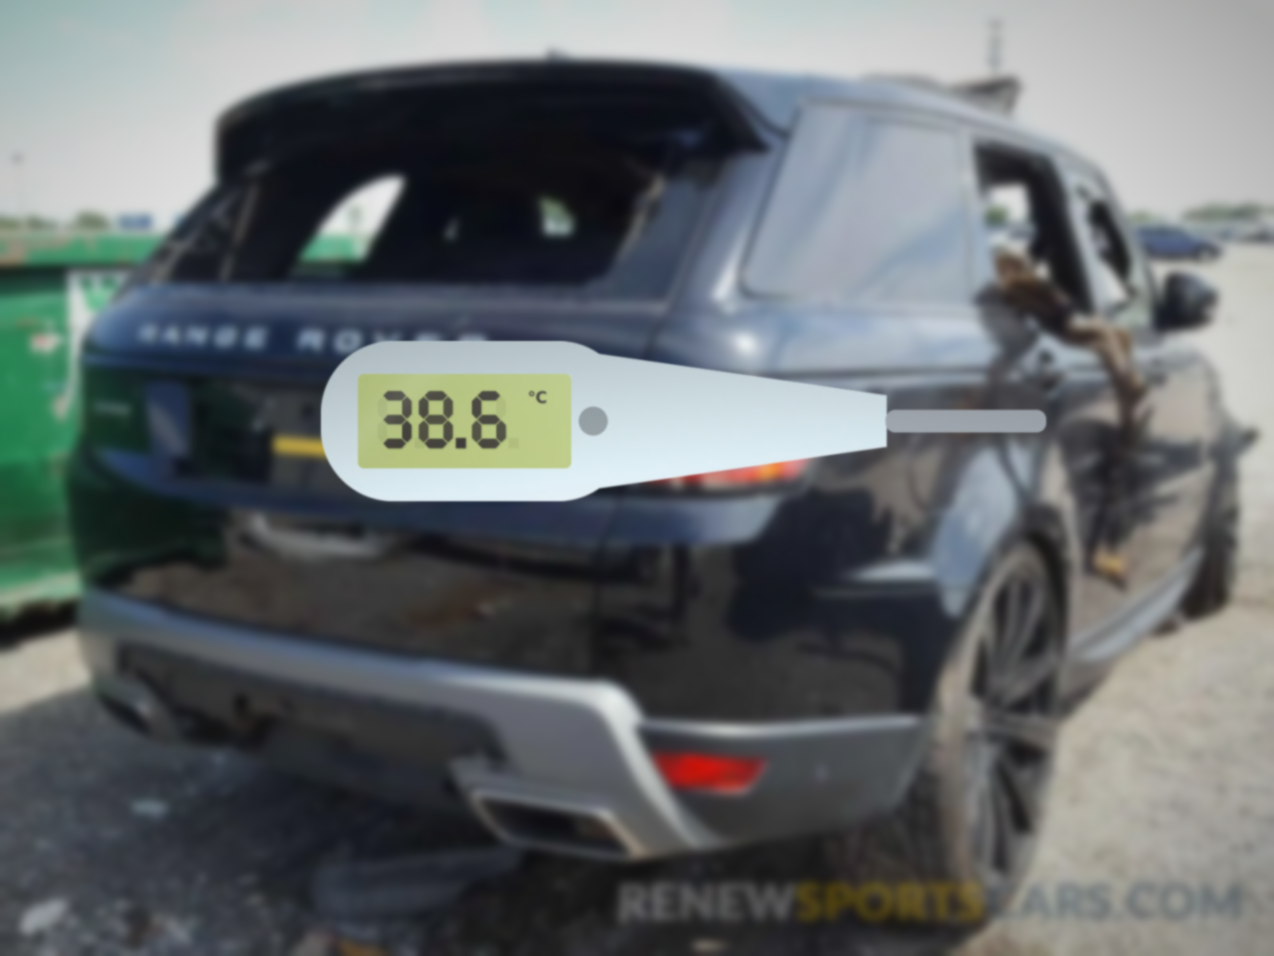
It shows 38.6 (°C)
